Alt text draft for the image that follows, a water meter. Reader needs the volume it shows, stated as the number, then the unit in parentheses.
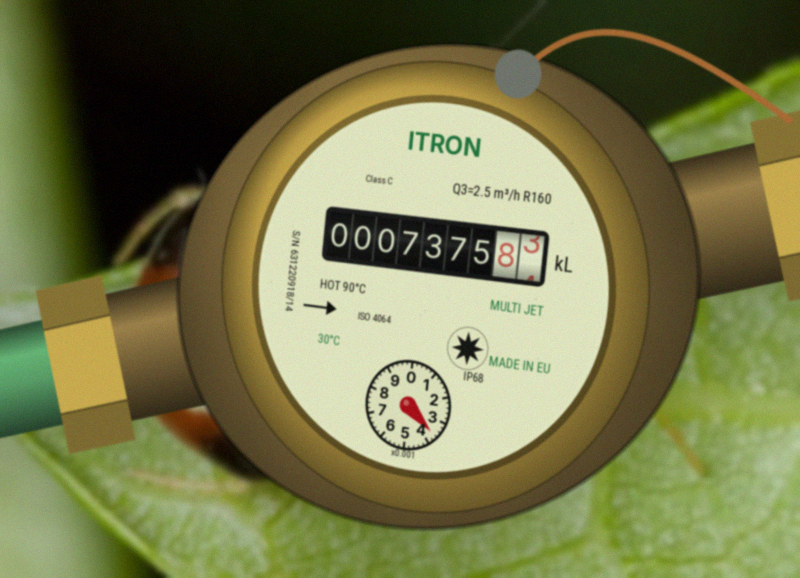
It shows 7375.833 (kL)
